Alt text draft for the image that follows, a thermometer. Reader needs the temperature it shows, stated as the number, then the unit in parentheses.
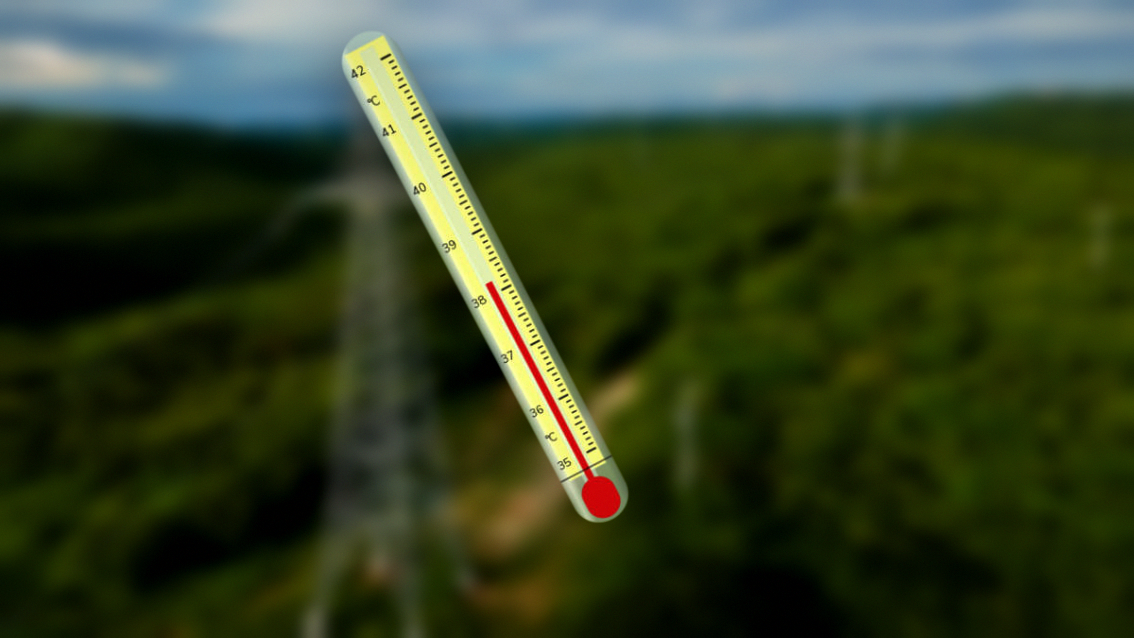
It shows 38.2 (°C)
